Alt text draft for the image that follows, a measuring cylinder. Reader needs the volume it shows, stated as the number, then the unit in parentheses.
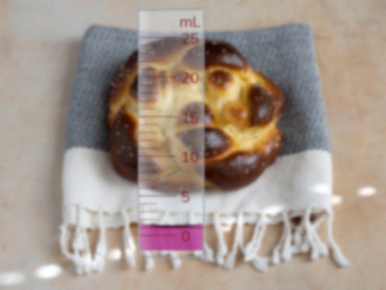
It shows 1 (mL)
